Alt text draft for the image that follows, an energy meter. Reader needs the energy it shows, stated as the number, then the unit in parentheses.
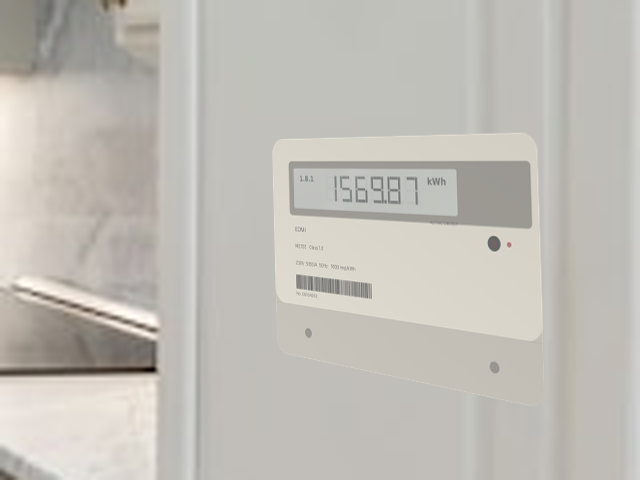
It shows 1569.87 (kWh)
